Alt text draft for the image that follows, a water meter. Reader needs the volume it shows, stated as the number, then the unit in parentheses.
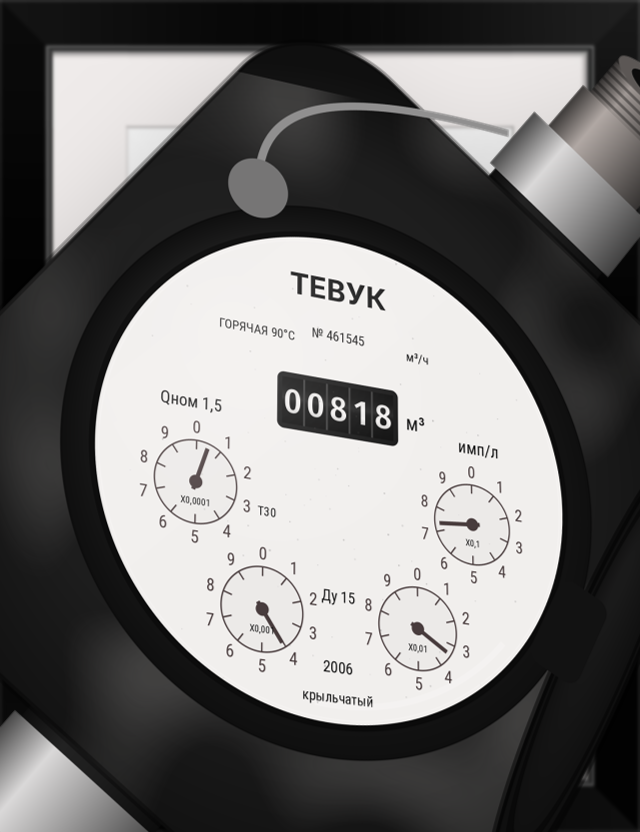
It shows 818.7340 (m³)
